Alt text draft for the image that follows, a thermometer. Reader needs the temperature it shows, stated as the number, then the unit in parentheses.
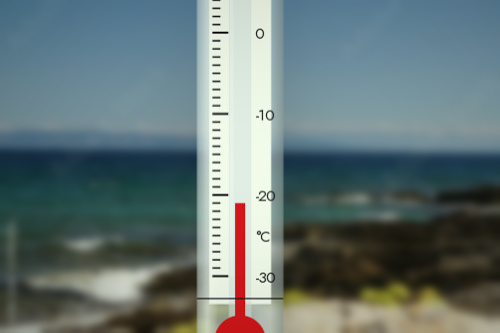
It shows -21 (°C)
